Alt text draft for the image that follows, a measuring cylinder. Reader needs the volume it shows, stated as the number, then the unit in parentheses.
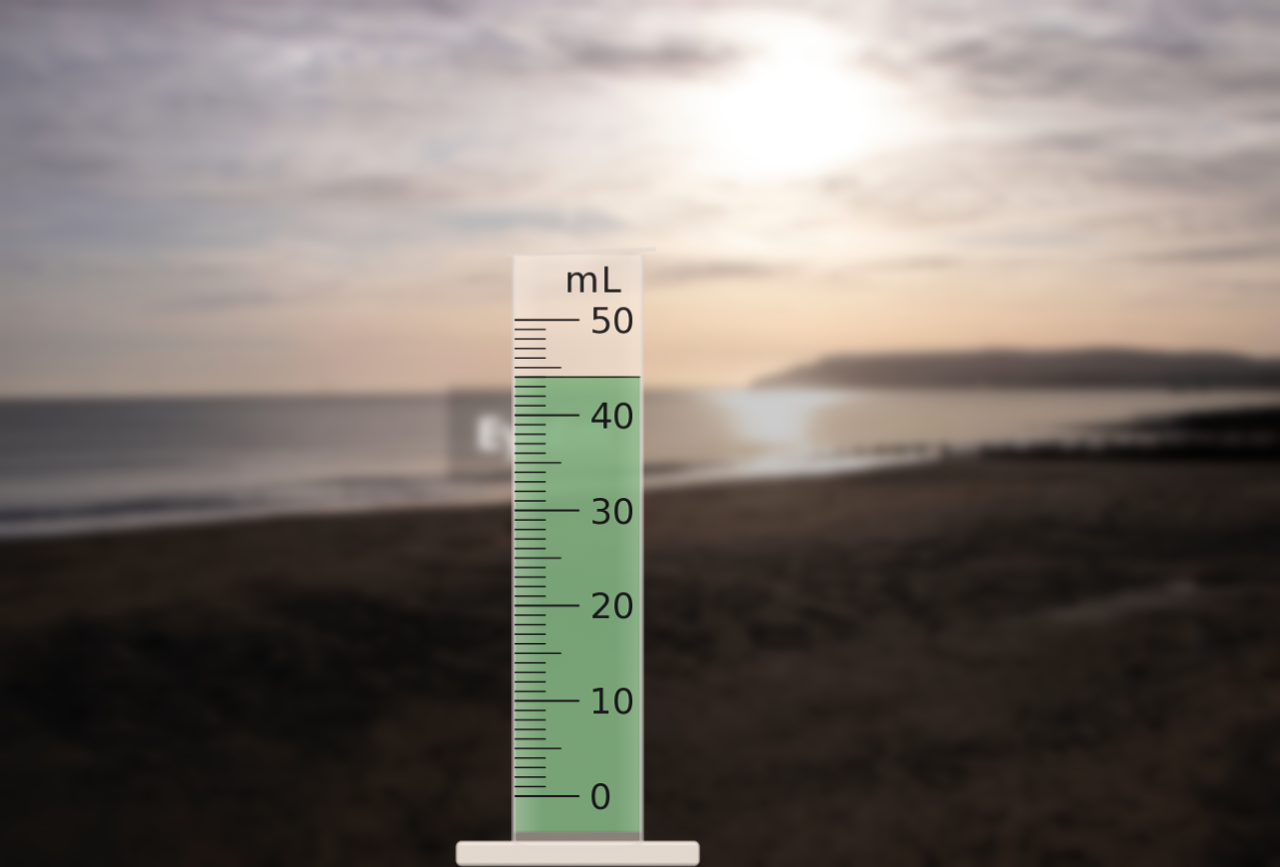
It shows 44 (mL)
